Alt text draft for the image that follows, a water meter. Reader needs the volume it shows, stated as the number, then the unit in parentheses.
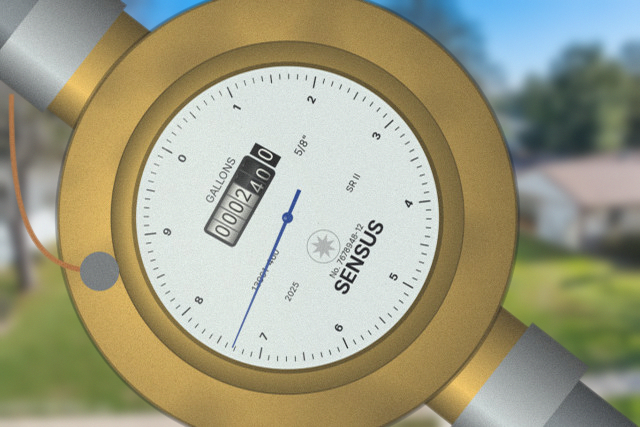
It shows 2397.3 (gal)
